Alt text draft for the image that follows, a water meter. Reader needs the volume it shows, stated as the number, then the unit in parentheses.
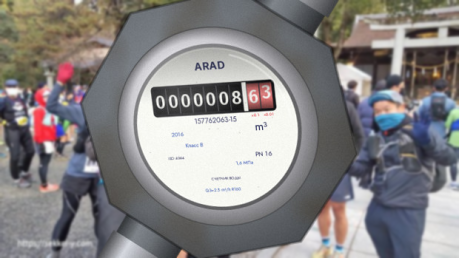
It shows 8.63 (m³)
